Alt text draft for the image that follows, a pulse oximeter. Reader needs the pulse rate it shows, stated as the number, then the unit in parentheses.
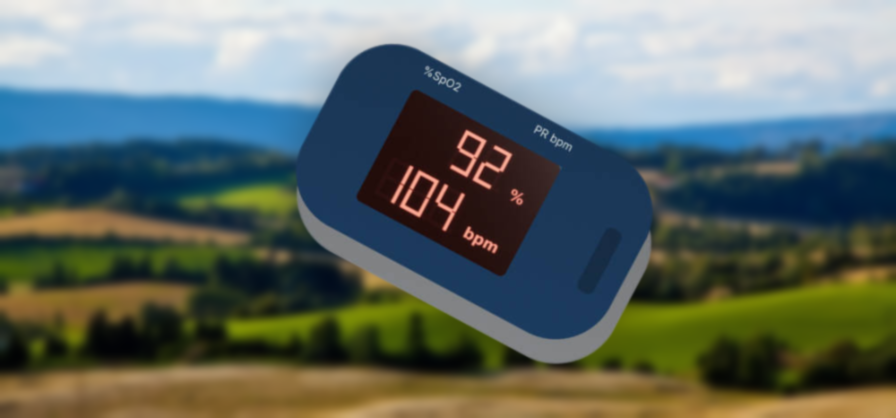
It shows 104 (bpm)
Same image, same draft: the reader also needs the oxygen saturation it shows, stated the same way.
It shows 92 (%)
